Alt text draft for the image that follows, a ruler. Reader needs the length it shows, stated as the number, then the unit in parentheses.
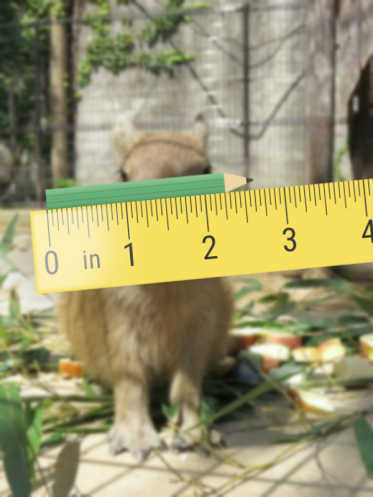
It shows 2.625 (in)
